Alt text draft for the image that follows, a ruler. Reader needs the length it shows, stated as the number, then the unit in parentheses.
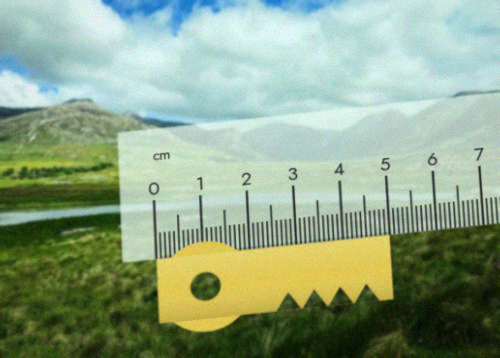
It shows 5 (cm)
